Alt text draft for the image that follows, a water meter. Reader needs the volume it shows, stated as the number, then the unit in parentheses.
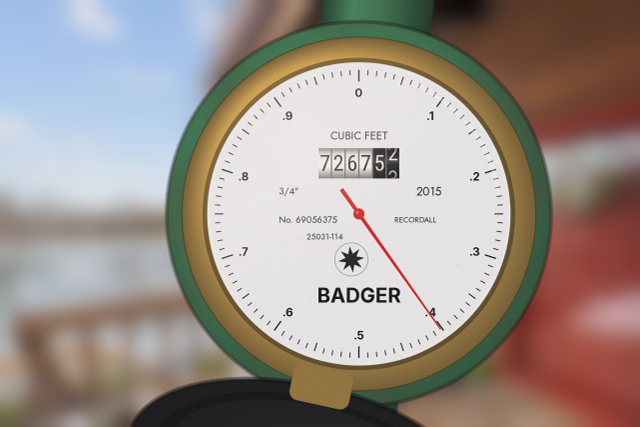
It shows 726752.40 (ft³)
